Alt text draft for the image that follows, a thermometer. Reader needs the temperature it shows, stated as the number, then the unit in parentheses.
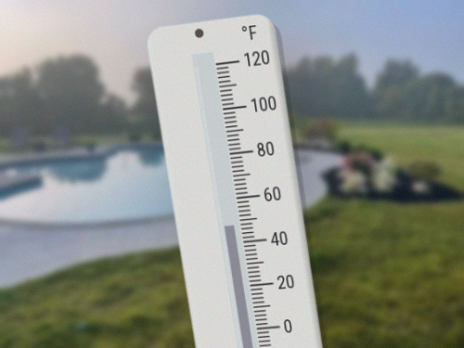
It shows 48 (°F)
